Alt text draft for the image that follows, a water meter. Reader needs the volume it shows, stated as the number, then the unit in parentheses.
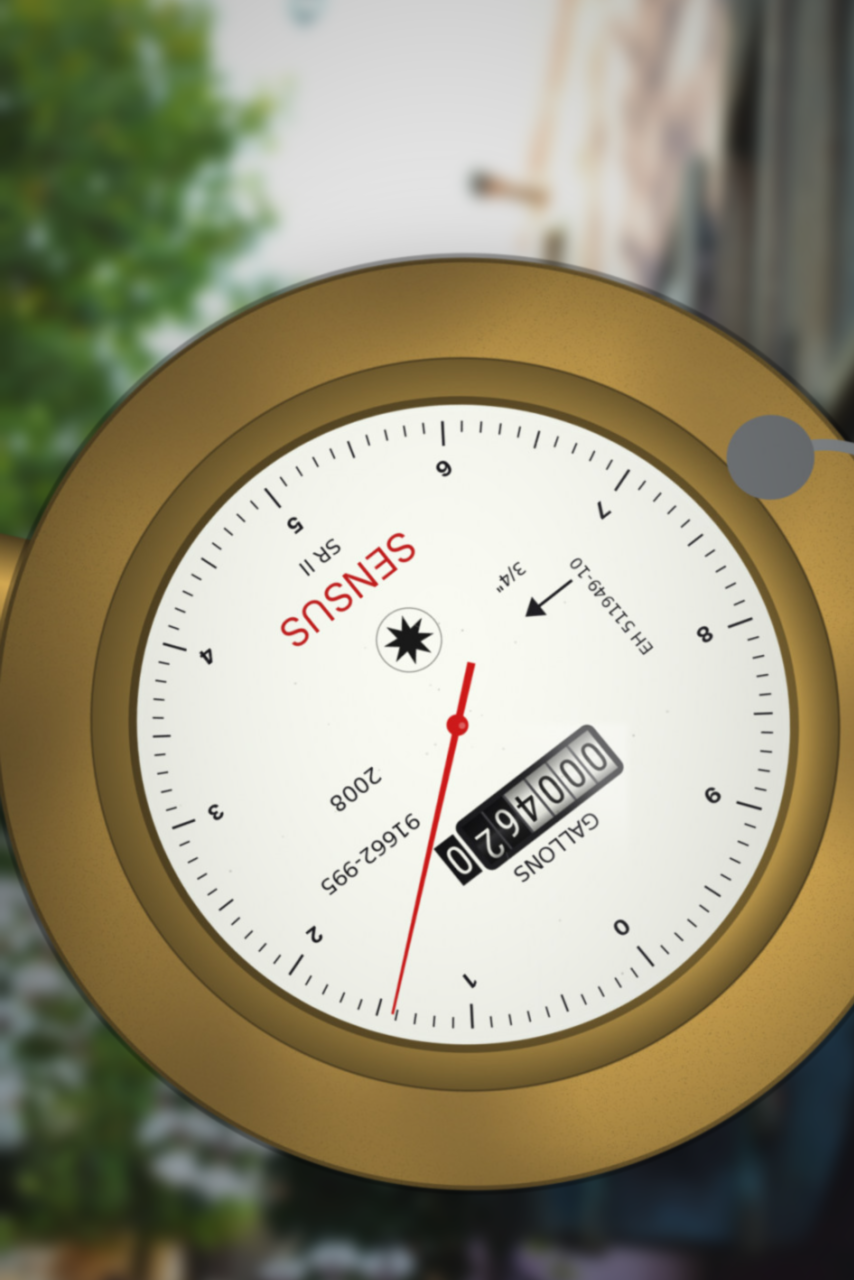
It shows 4621.4 (gal)
